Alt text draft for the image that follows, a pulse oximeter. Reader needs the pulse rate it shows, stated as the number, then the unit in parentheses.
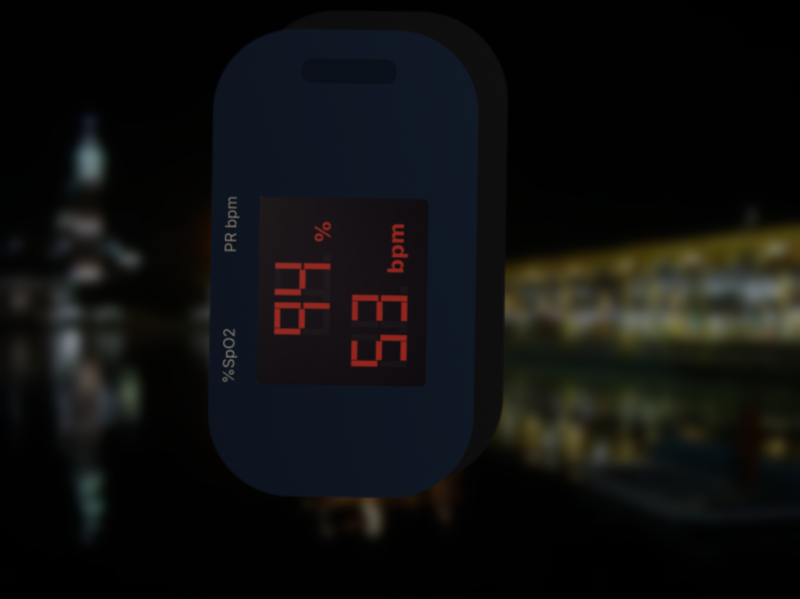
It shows 53 (bpm)
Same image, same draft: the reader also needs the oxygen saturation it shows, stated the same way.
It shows 94 (%)
